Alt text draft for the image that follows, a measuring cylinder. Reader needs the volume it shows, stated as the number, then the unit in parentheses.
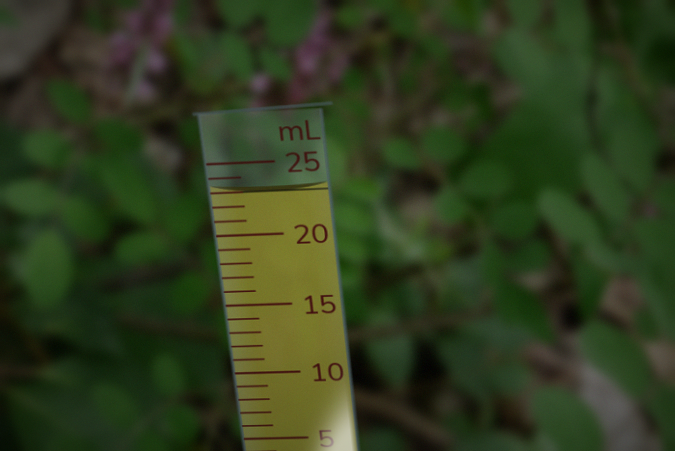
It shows 23 (mL)
